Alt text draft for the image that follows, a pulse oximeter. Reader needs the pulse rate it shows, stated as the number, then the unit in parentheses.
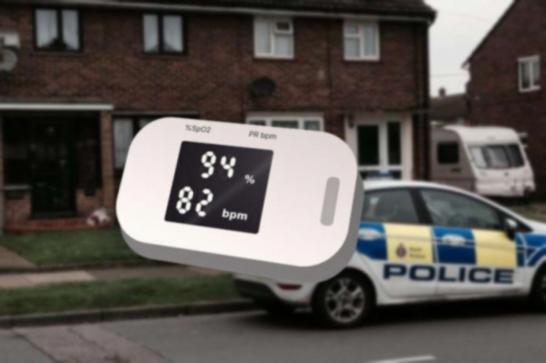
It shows 82 (bpm)
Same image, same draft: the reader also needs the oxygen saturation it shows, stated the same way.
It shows 94 (%)
